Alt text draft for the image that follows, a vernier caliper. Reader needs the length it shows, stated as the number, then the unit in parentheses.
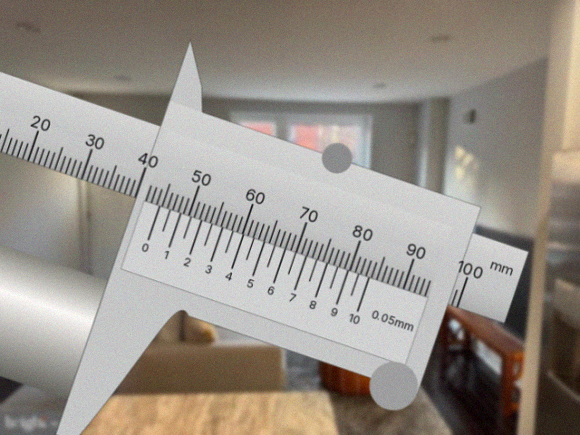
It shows 44.6 (mm)
